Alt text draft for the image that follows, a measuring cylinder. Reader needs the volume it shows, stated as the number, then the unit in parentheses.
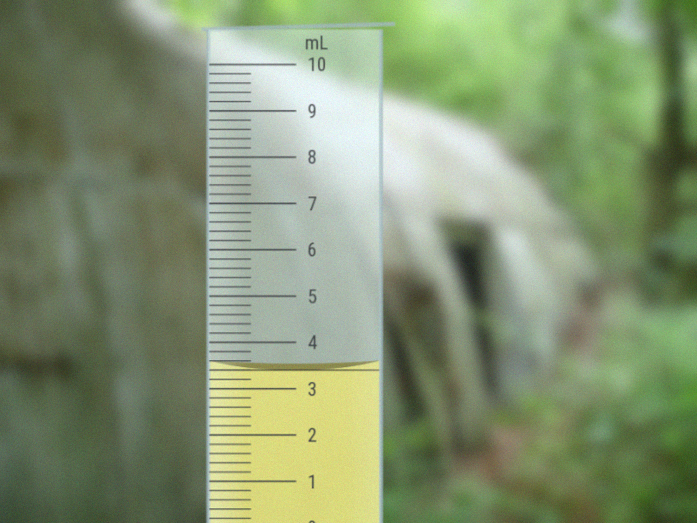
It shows 3.4 (mL)
